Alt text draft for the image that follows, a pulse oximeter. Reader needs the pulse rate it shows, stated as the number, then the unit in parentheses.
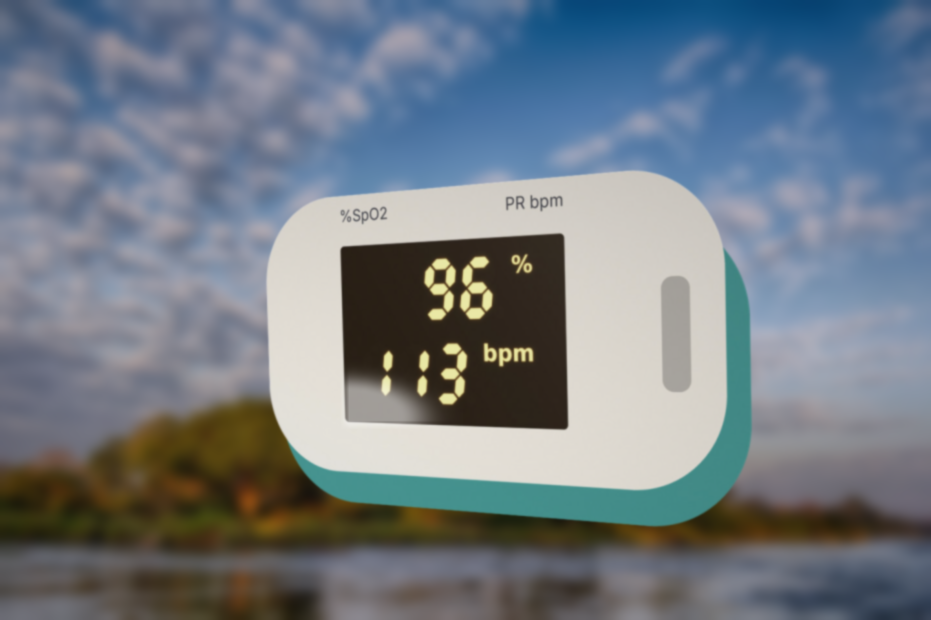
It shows 113 (bpm)
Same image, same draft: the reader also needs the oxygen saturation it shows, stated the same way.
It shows 96 (%)
